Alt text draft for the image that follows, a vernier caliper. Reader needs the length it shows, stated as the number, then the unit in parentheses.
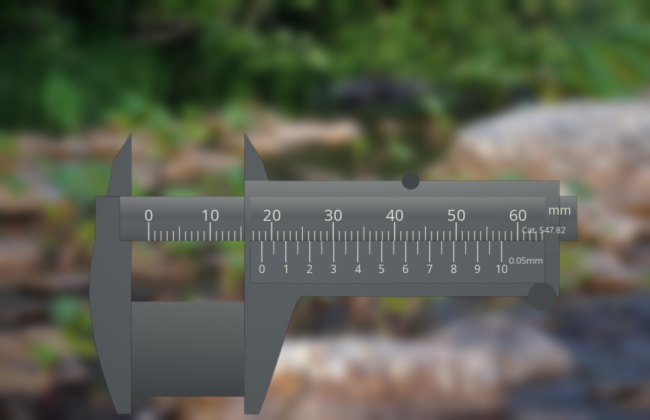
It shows 18.4 (mm)
